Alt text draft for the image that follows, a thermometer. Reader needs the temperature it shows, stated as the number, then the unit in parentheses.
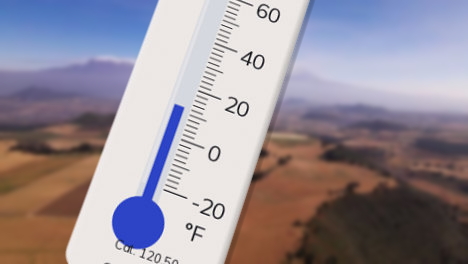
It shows 12 (°F)
